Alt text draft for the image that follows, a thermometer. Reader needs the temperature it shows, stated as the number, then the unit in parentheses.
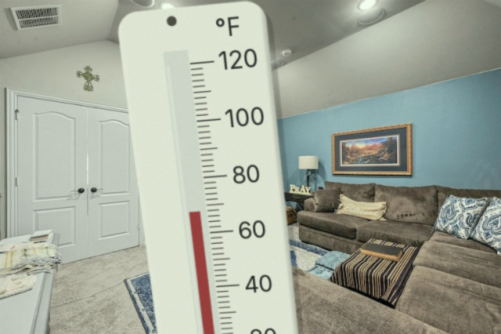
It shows 68 (°F)
